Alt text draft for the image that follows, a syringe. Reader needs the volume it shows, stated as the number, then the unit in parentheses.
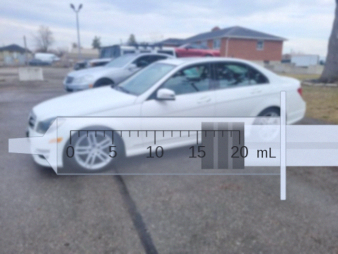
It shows 15.5 (mL)
